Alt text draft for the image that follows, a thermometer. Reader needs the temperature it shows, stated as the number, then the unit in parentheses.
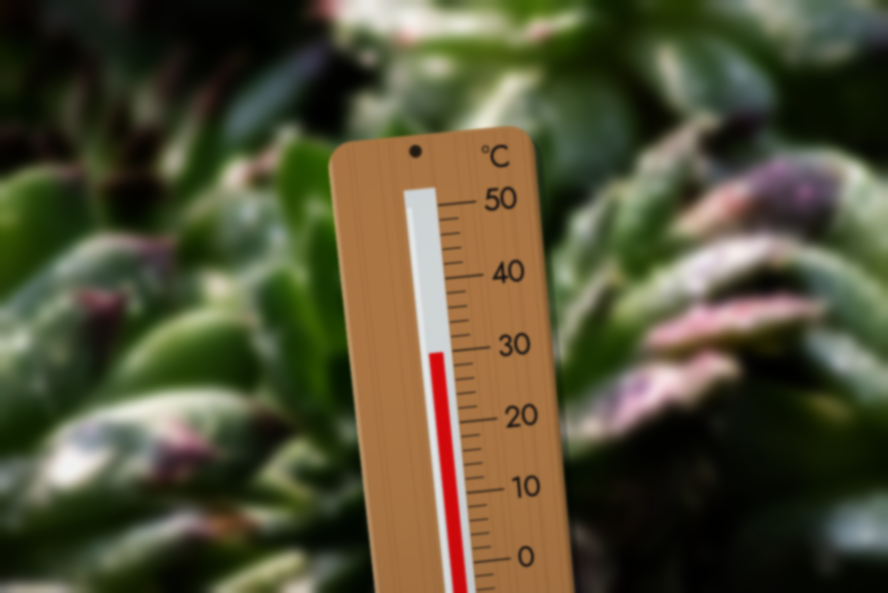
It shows 30 (°C)
